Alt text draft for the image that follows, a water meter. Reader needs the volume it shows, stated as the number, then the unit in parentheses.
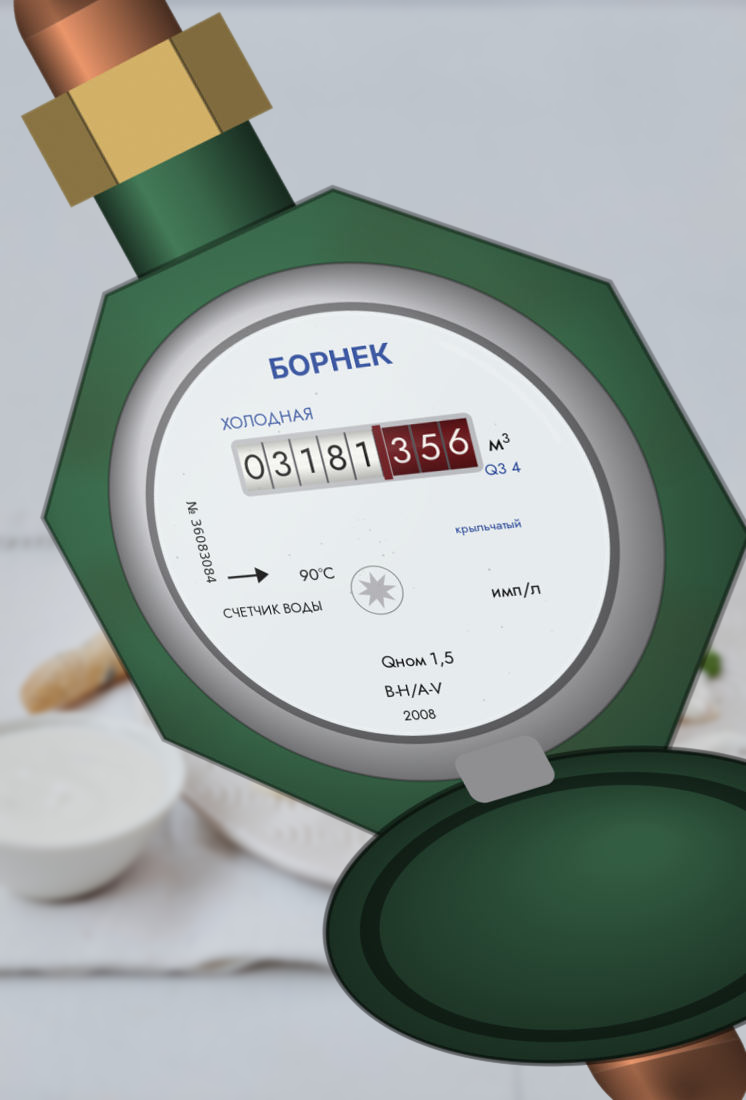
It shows 3181.356 (m³)
